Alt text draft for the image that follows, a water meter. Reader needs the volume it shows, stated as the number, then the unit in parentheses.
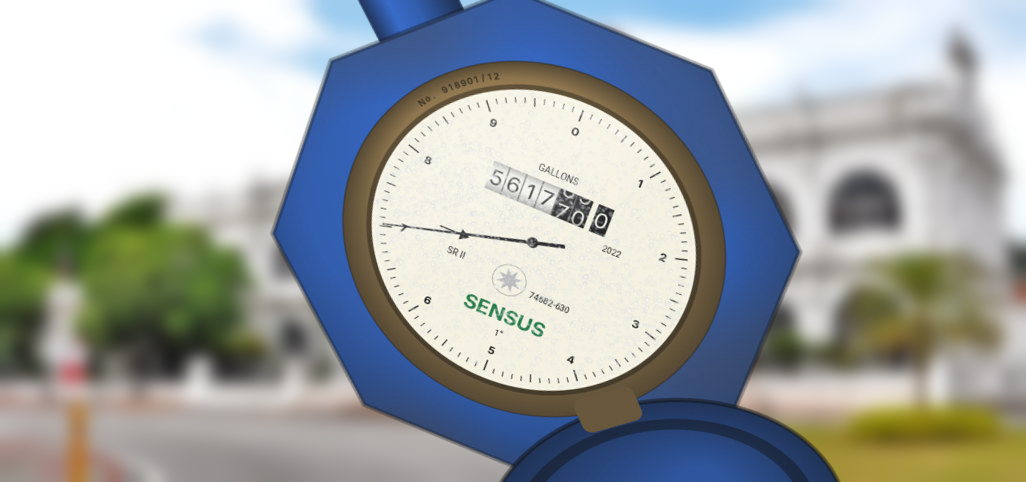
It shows 5617697.0 (gal)
